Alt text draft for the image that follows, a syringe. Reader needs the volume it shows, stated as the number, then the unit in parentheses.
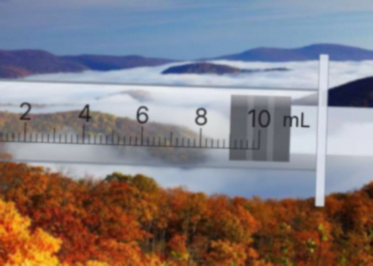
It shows 9 (mL)
